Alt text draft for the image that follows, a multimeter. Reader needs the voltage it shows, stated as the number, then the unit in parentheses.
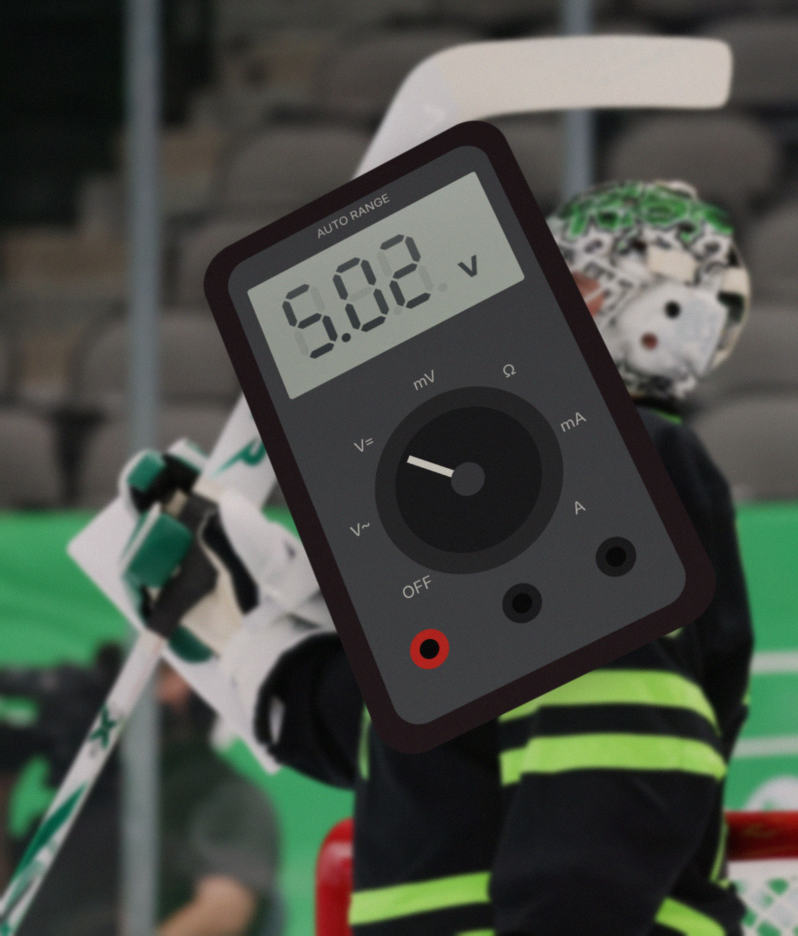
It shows 5.02 (V)
